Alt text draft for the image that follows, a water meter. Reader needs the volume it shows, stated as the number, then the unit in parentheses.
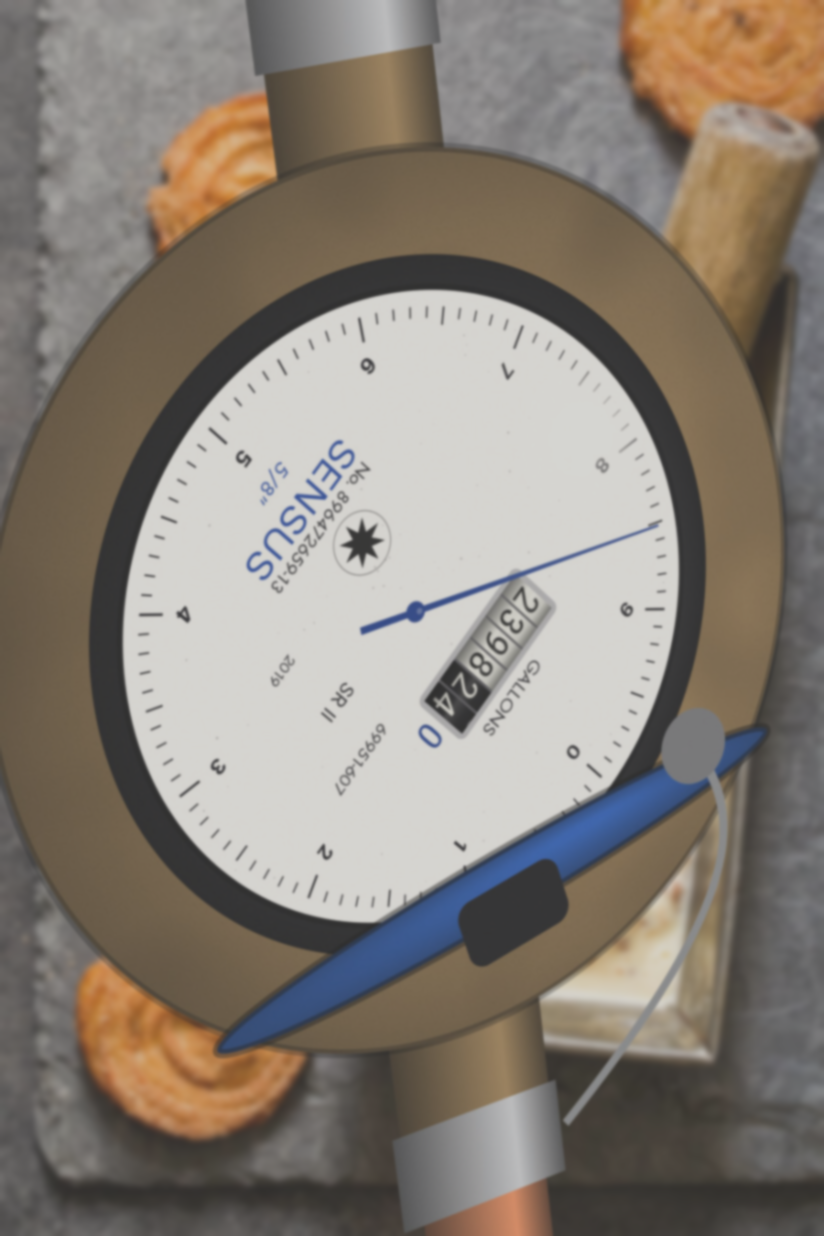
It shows 2398238.5 (gal)
